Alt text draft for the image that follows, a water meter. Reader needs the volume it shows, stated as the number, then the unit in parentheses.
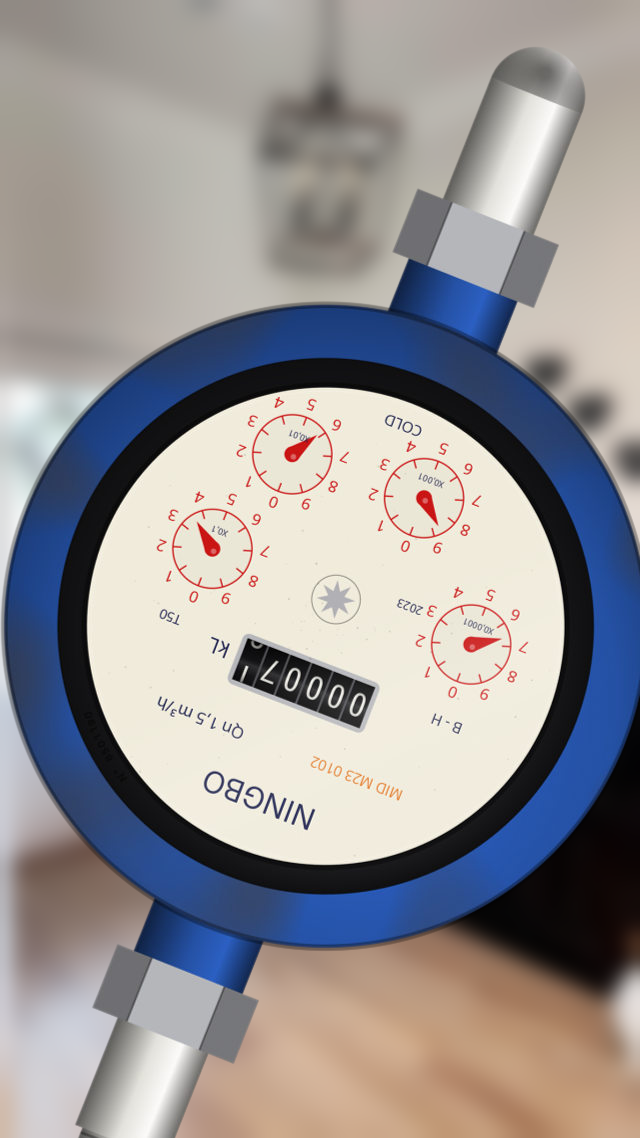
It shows 71.3586 (kL)
